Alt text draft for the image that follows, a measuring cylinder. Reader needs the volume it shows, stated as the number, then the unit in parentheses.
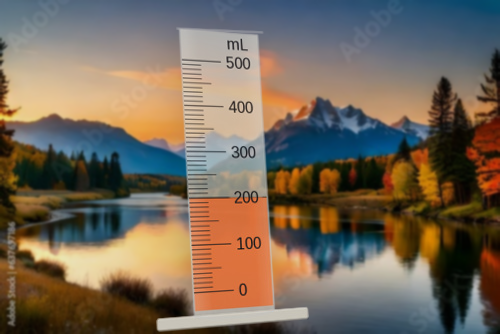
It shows 200 (mL)
